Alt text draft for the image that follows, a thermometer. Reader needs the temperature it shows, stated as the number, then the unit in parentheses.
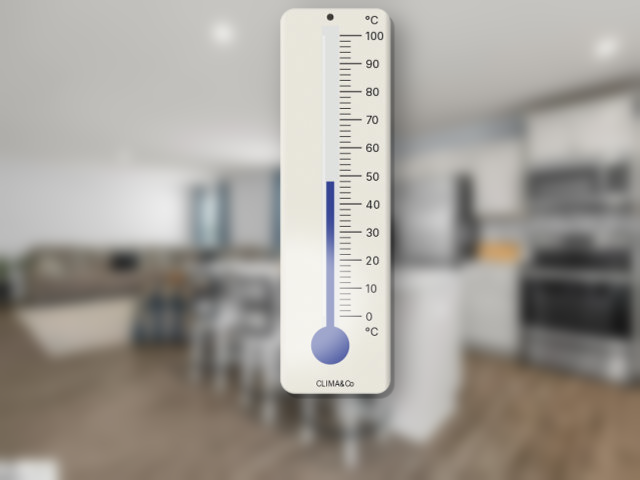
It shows 48 (°C)
